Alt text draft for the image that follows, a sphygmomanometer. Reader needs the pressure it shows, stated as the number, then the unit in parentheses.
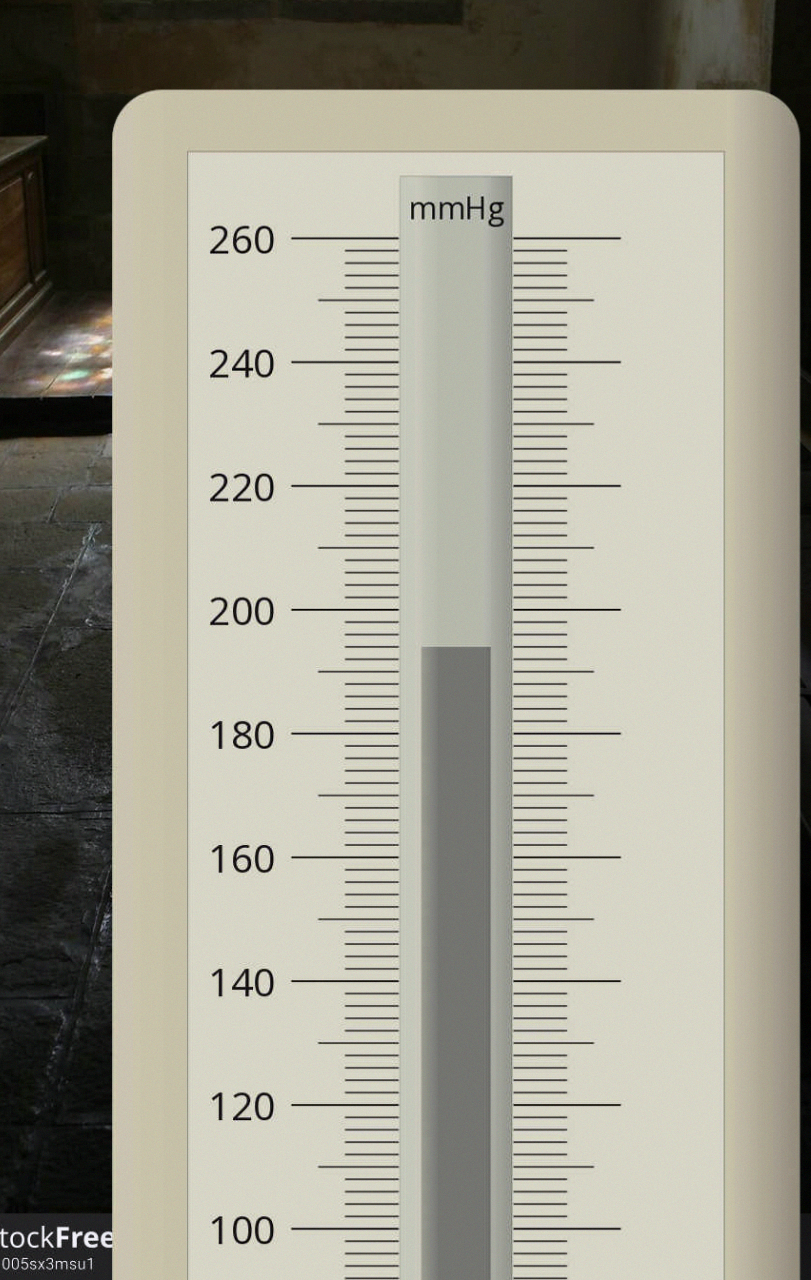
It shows 194 (mmHg)
